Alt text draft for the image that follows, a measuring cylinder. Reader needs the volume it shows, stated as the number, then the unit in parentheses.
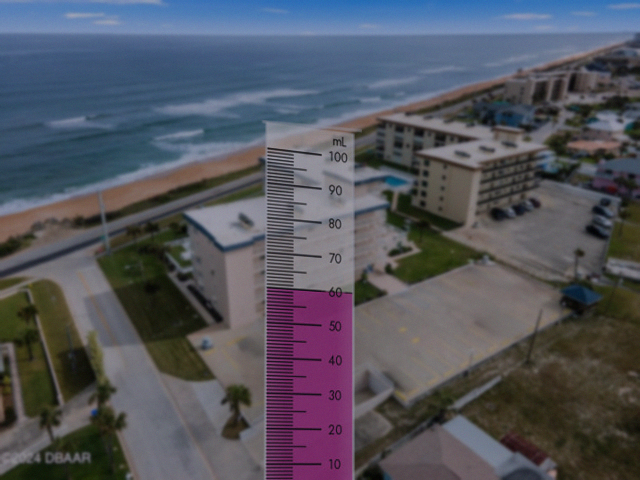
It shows 60 (mL)
